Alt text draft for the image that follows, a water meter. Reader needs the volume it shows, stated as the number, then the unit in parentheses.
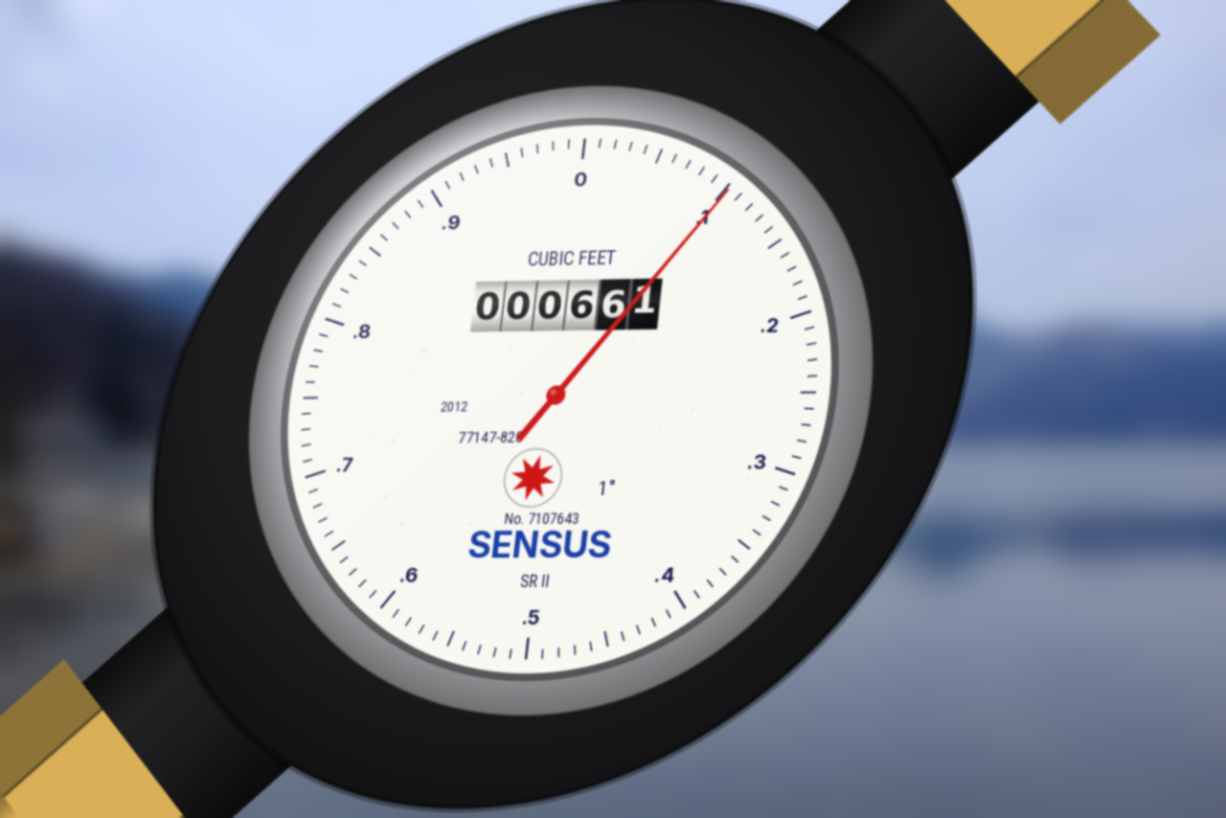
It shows 661.10 (ft³)
